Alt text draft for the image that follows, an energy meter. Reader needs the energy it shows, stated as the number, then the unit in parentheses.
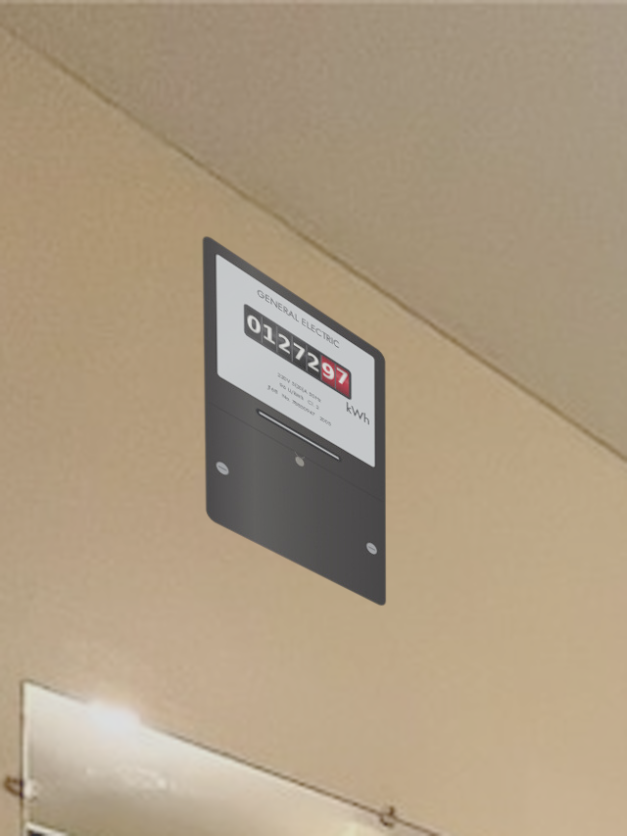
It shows 1272.97 (kWh)
